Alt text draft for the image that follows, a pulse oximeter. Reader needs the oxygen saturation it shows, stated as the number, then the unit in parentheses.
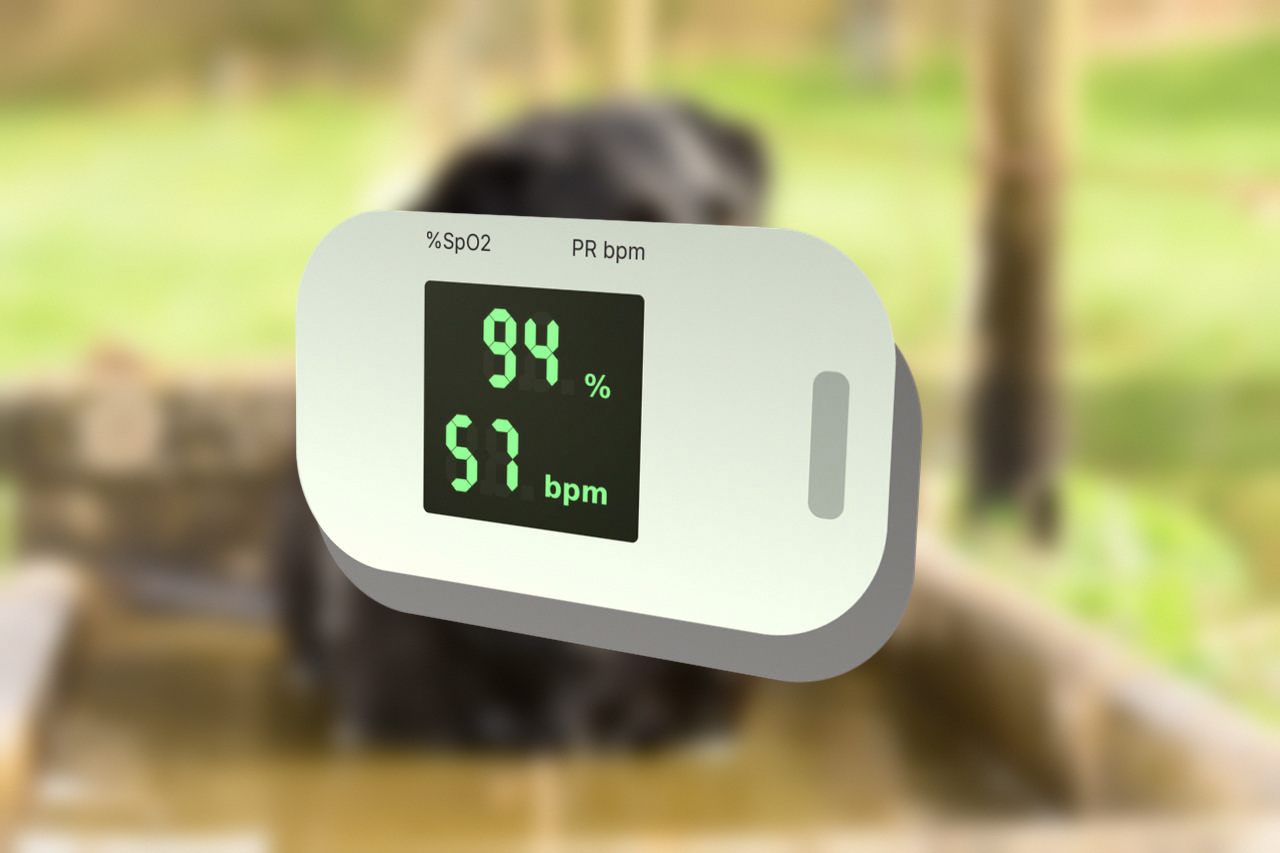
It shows 94 (%)
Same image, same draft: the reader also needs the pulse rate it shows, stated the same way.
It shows 57 (bpm)
